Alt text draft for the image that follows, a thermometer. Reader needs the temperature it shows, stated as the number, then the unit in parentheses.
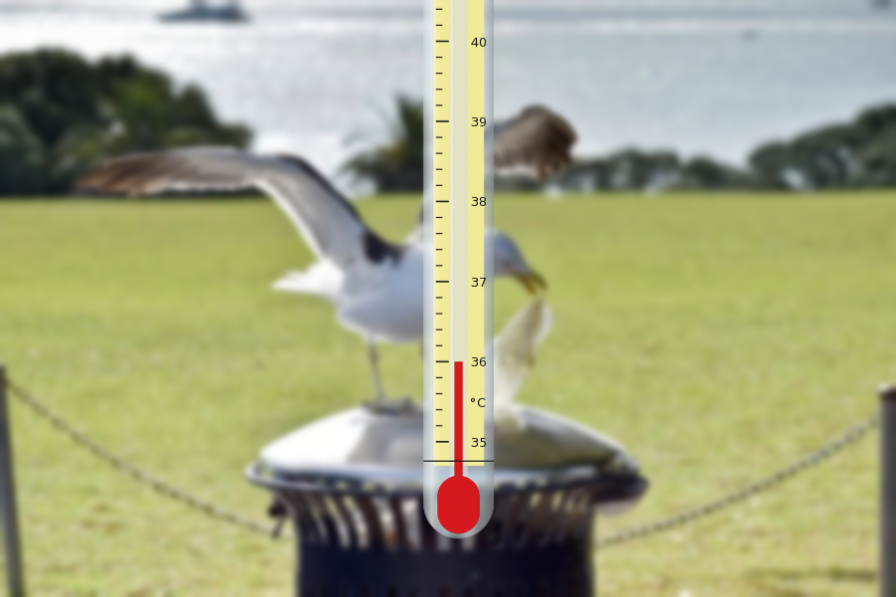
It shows 36 (°C)
